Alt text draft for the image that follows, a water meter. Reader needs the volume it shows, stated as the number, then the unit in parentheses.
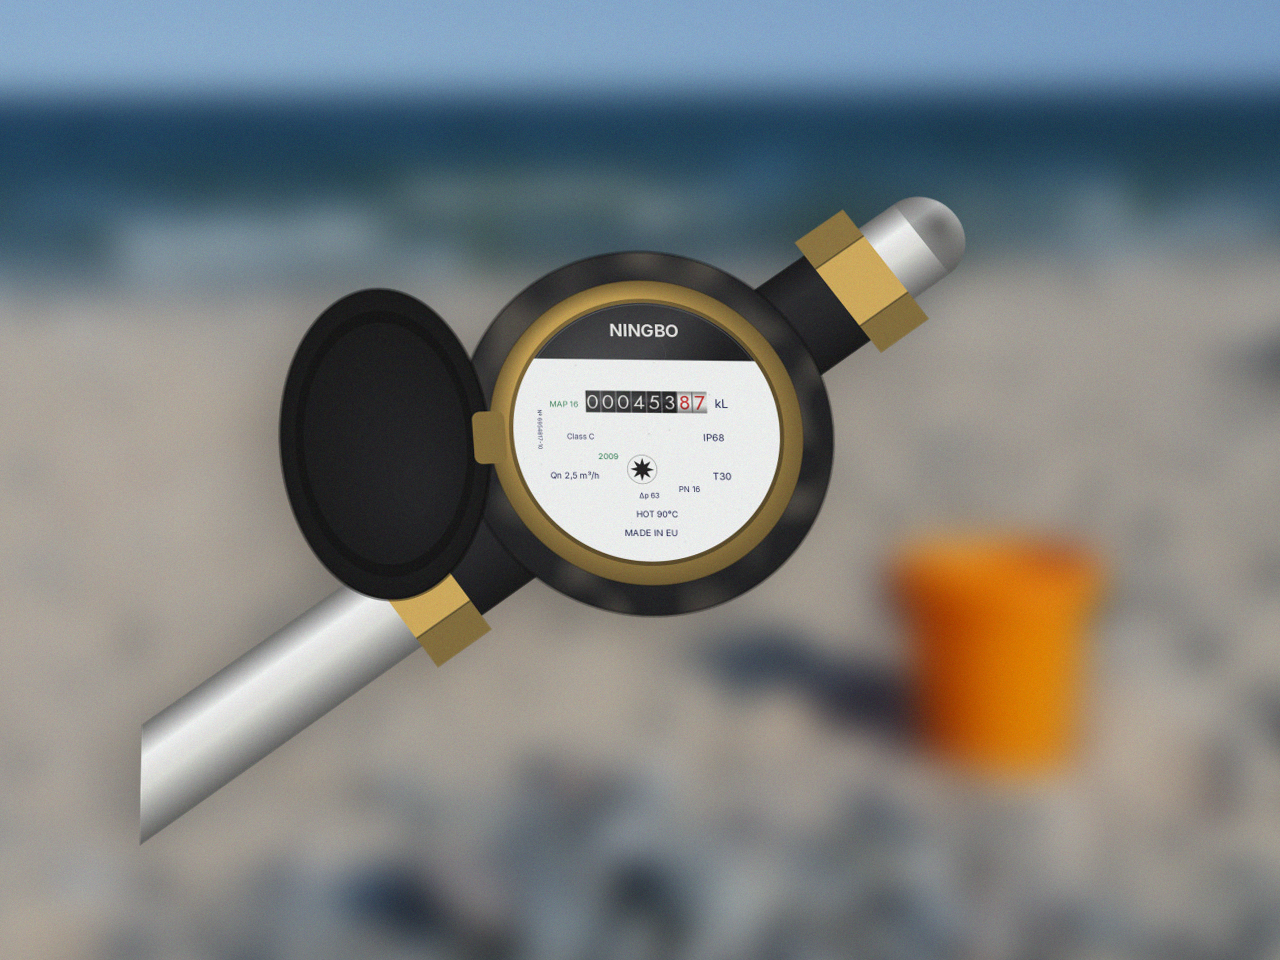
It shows 453.87 (kL)
